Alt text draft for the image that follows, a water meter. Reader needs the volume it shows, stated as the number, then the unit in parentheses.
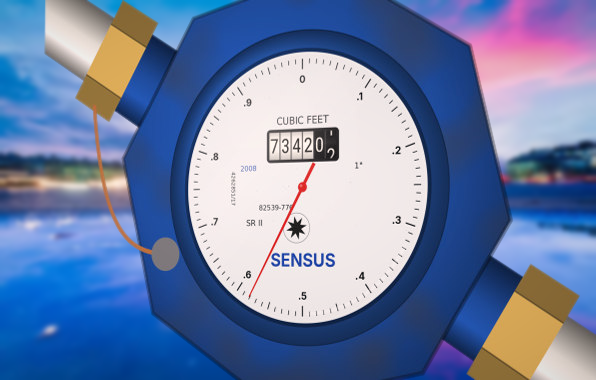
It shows 734201.58 (ft³)
